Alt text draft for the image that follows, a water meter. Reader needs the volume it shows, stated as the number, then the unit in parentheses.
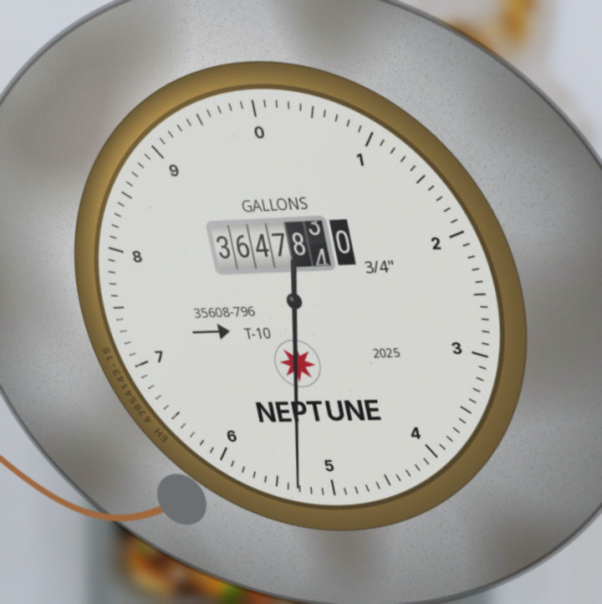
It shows 3647835.3 (gal)
